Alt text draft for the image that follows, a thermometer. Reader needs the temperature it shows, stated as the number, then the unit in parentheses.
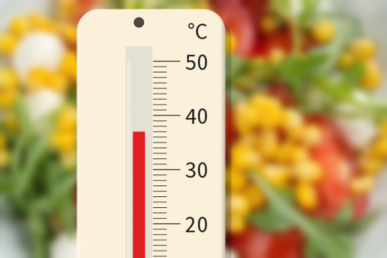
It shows 37 (°C)
